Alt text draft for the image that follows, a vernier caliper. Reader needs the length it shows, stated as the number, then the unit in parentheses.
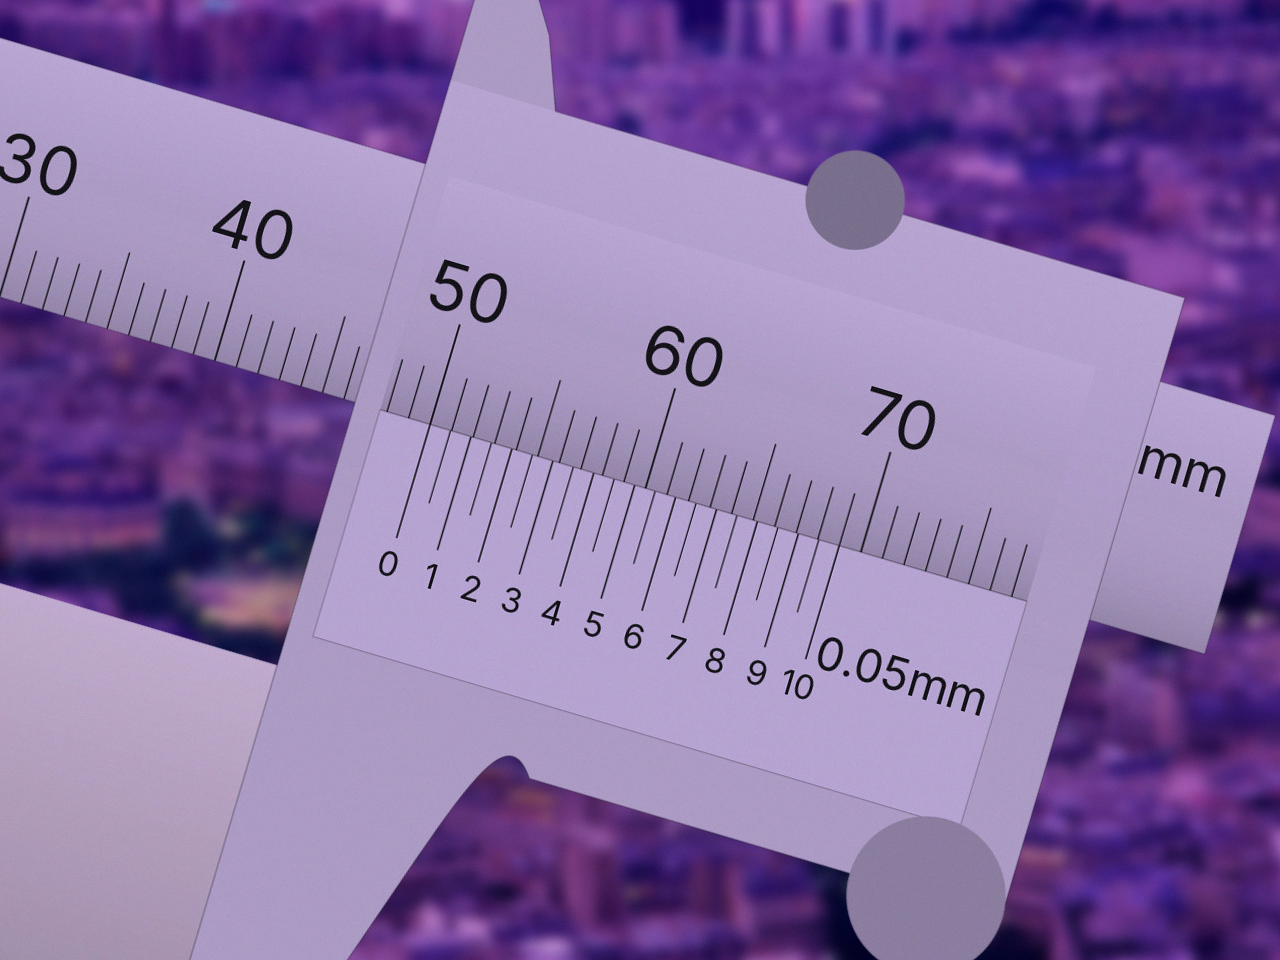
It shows 50.0 (mm)
